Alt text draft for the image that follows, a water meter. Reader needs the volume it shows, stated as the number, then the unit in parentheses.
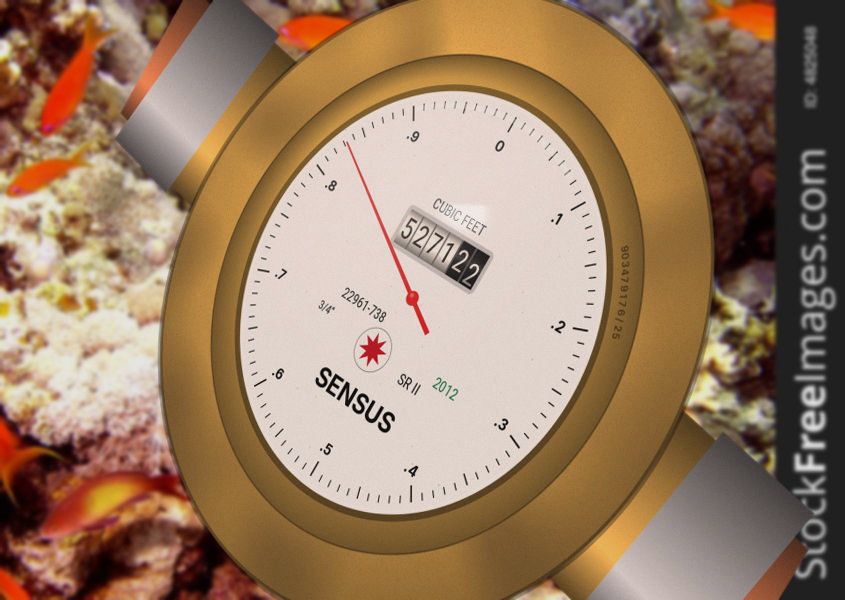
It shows 527121.83 (ft³)
